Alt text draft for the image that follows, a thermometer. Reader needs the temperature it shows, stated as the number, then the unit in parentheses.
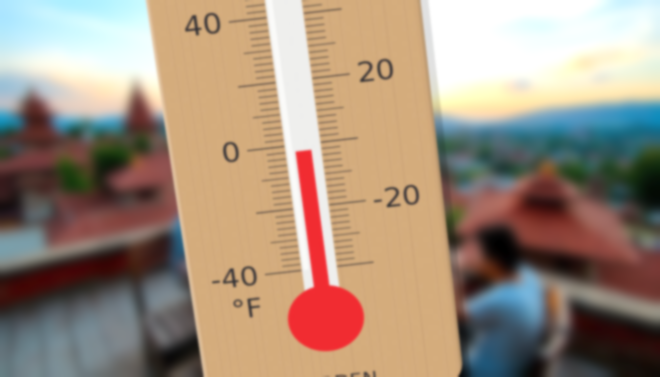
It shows -2 (°F)
